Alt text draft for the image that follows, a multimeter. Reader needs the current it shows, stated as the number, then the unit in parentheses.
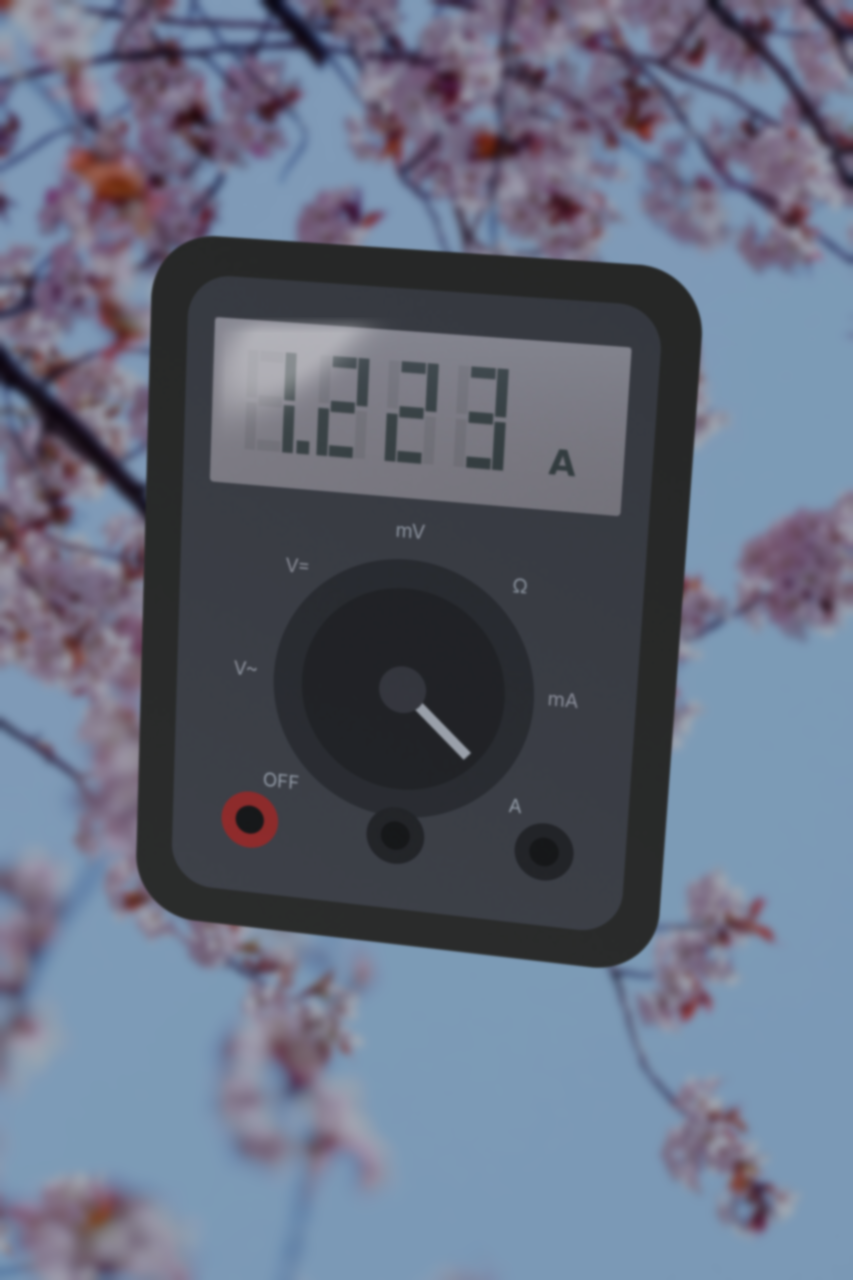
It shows 1.223 (A)
